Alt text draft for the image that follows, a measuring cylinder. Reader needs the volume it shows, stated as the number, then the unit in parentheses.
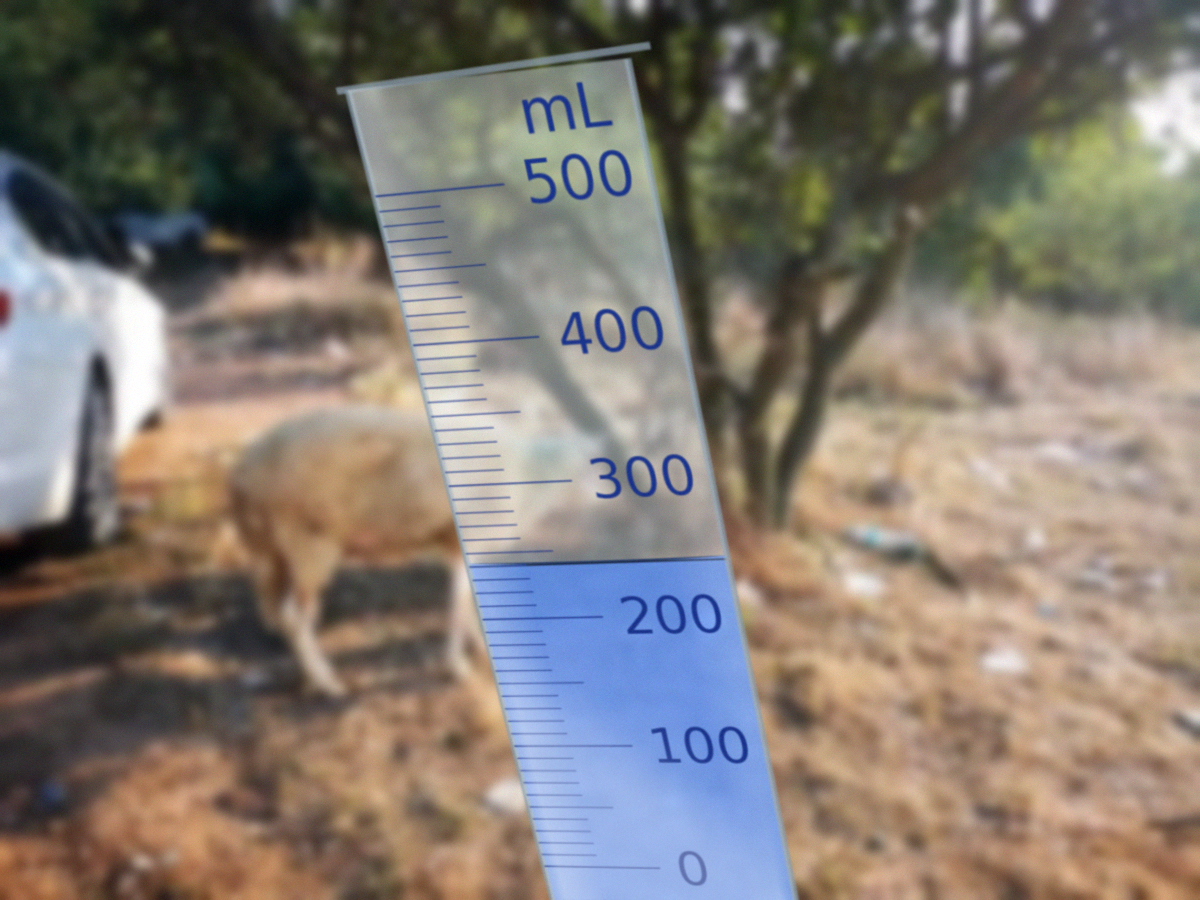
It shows 240 (mL)
